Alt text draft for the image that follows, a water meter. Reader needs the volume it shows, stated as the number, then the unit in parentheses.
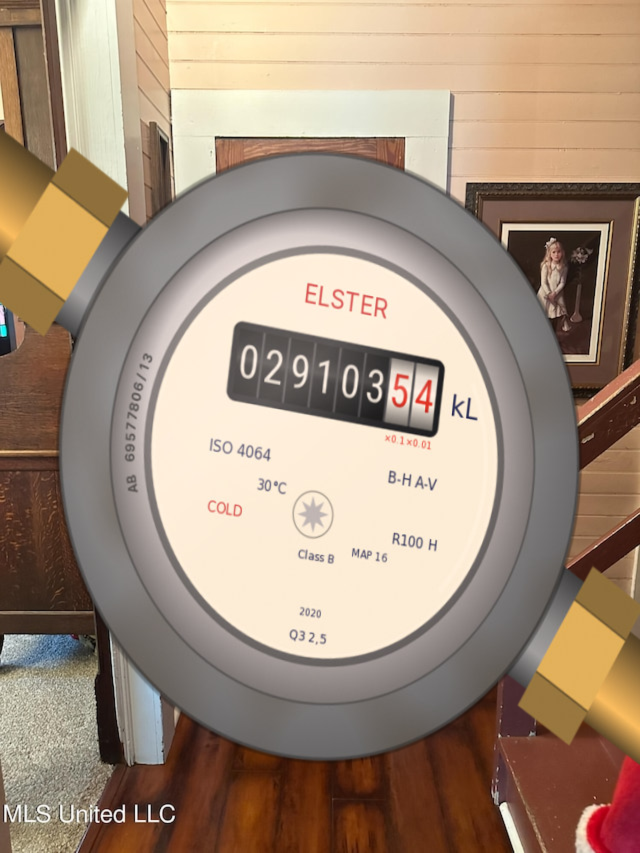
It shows 29103.54 (kL)
